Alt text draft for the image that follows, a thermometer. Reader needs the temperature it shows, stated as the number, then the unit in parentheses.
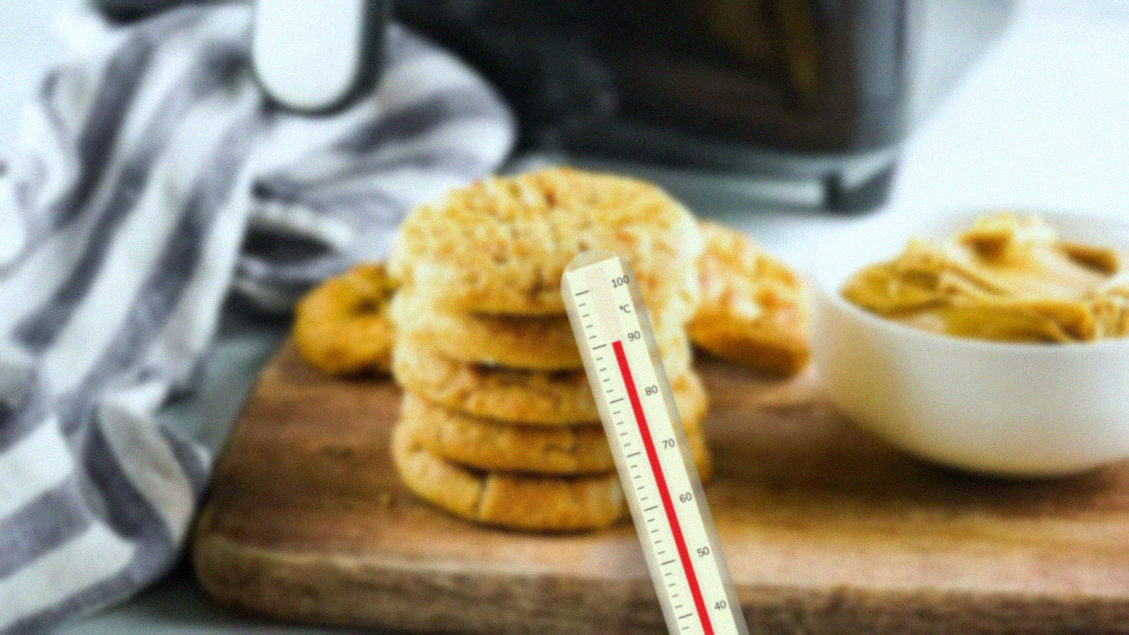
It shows 90 (°C)
